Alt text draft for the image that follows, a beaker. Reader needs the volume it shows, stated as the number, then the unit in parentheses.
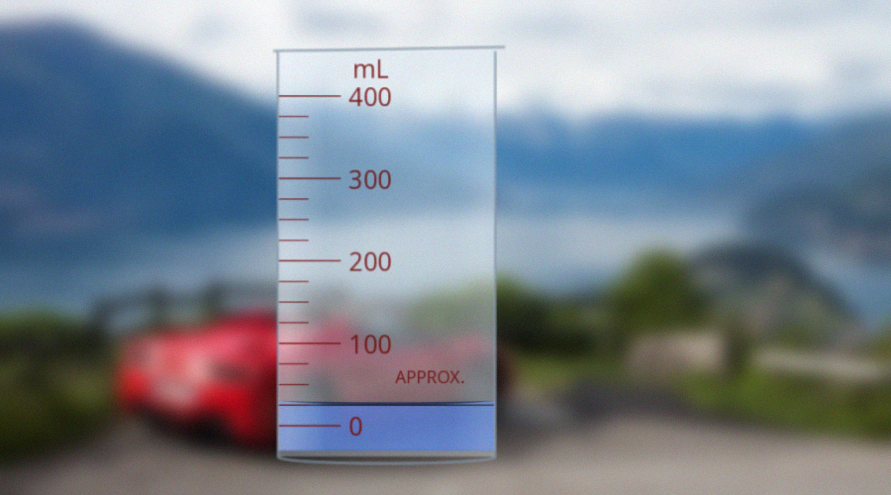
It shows 25 (mL)
